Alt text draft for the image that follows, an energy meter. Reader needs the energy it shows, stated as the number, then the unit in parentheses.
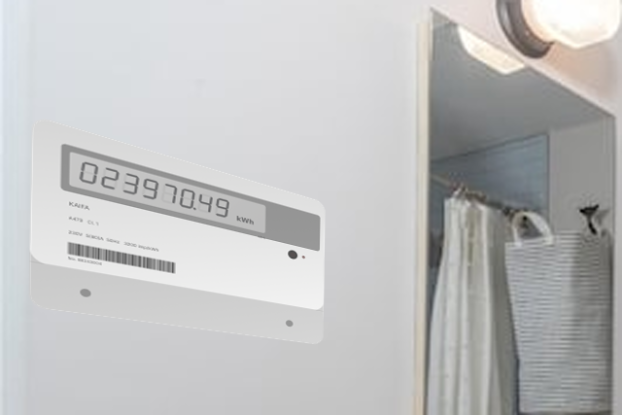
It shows 23970.49 (kWh)
